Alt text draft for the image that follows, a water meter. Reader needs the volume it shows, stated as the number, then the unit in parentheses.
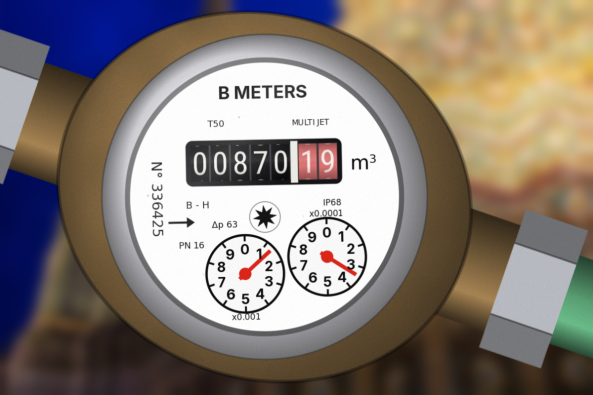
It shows 870.1913 (m³)
